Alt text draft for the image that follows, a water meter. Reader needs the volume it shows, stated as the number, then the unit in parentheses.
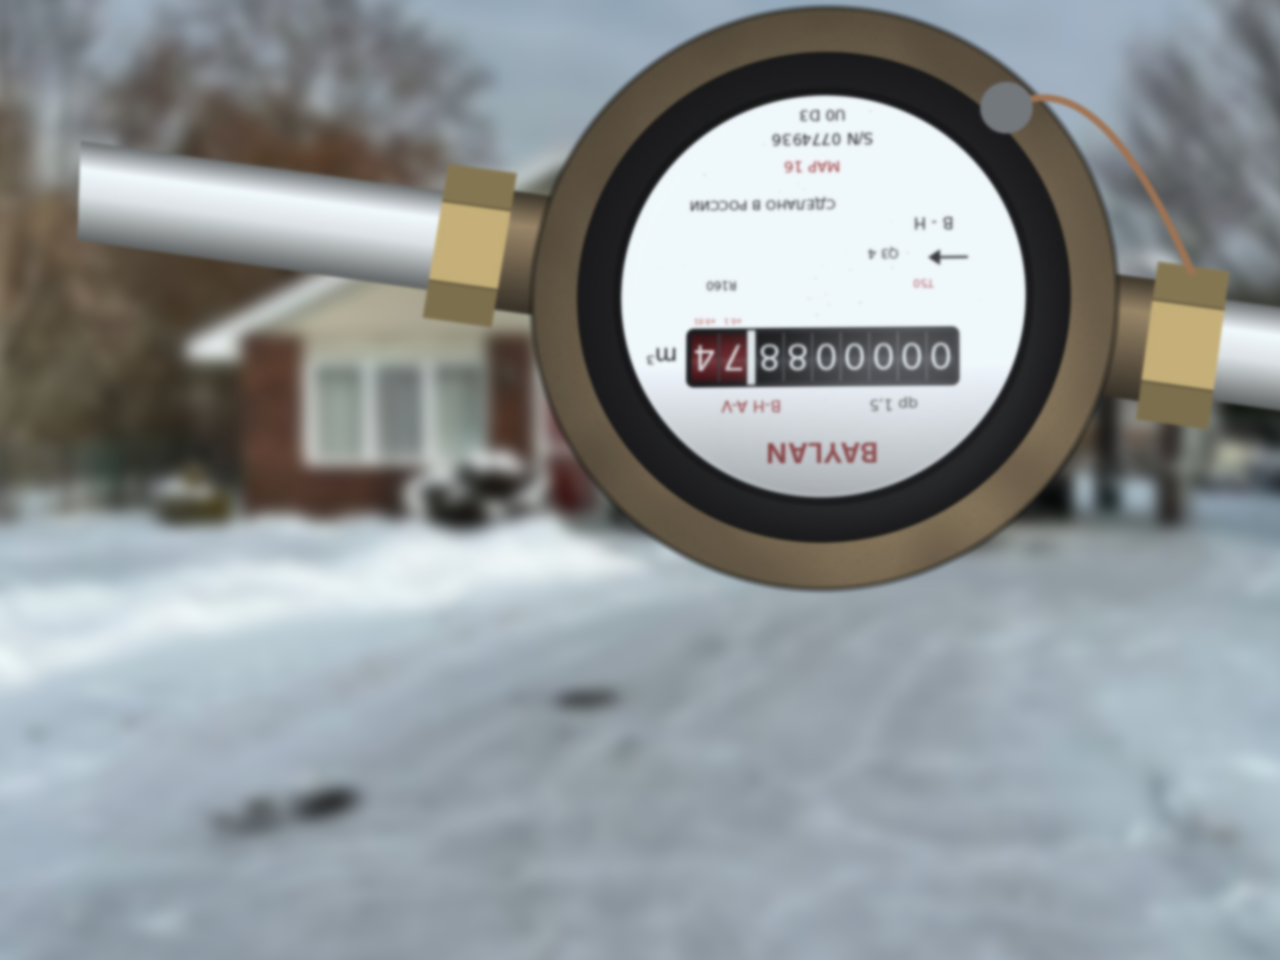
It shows 88.74 (m³)
